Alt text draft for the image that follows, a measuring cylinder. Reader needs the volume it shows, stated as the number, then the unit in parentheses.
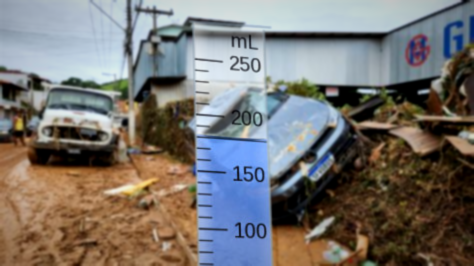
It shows 180 (mL)
